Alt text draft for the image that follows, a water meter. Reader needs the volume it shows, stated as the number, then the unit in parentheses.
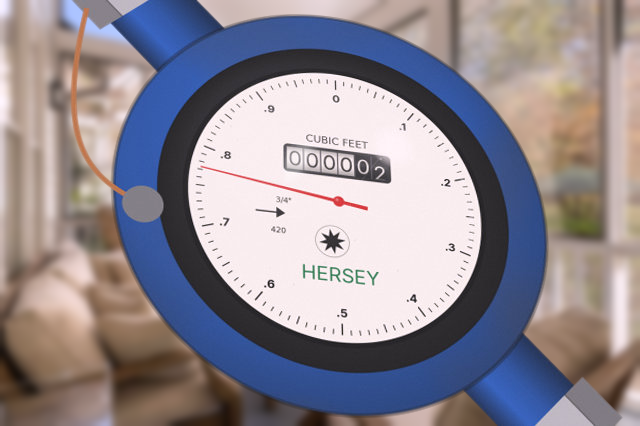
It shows 1.77 (ft³)
